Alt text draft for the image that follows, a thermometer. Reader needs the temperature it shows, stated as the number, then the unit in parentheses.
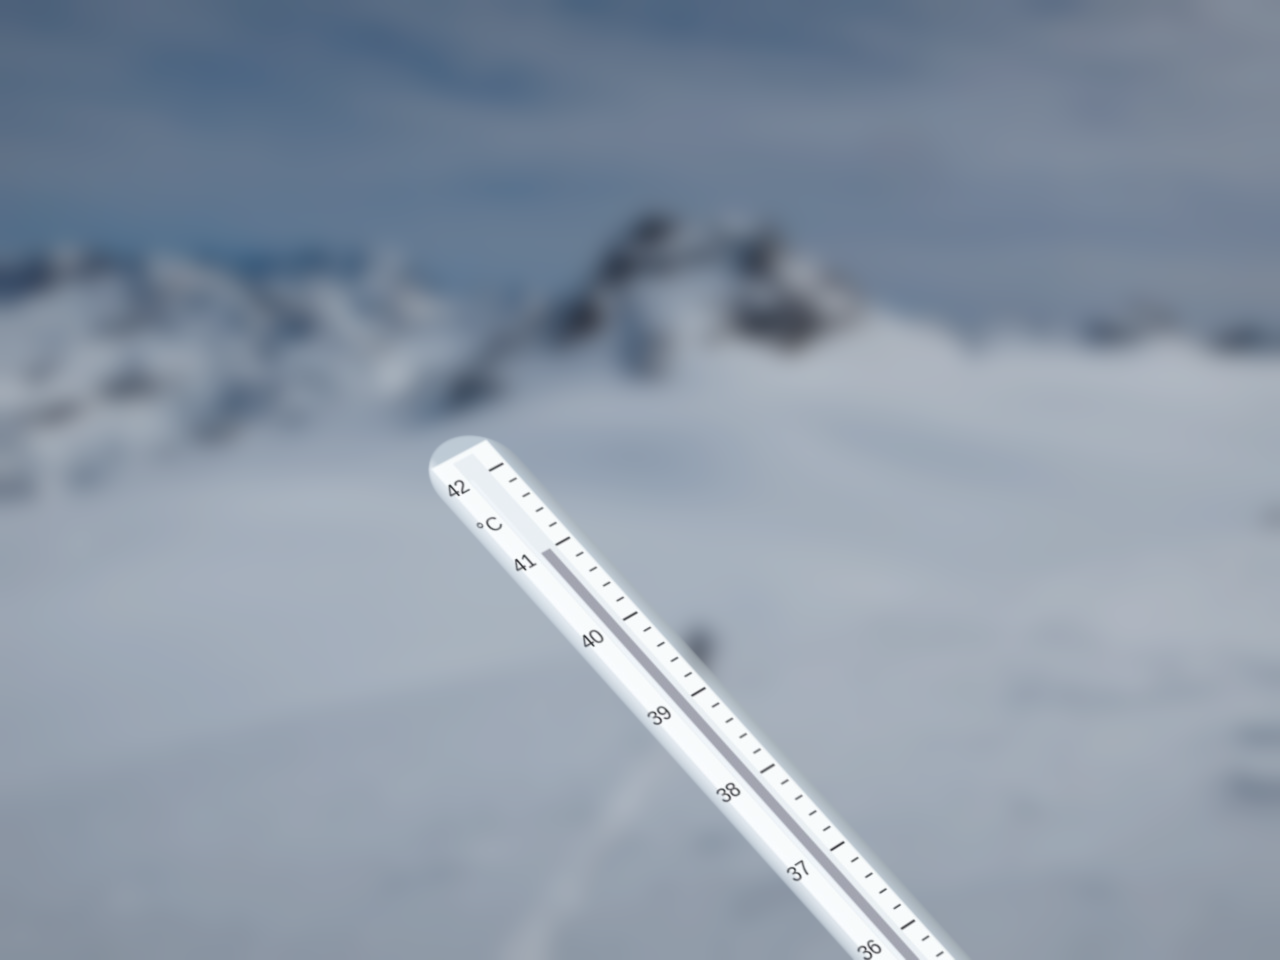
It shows 41 (°C)
